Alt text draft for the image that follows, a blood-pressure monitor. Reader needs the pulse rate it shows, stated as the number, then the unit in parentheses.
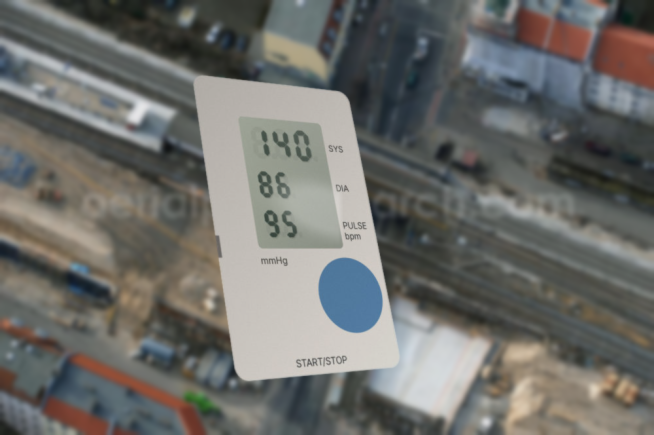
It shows 95 (bpm)
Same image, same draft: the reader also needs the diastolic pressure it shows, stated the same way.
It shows 86 (mmHg)
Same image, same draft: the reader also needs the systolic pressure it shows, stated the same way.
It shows 140 (mmHg)
